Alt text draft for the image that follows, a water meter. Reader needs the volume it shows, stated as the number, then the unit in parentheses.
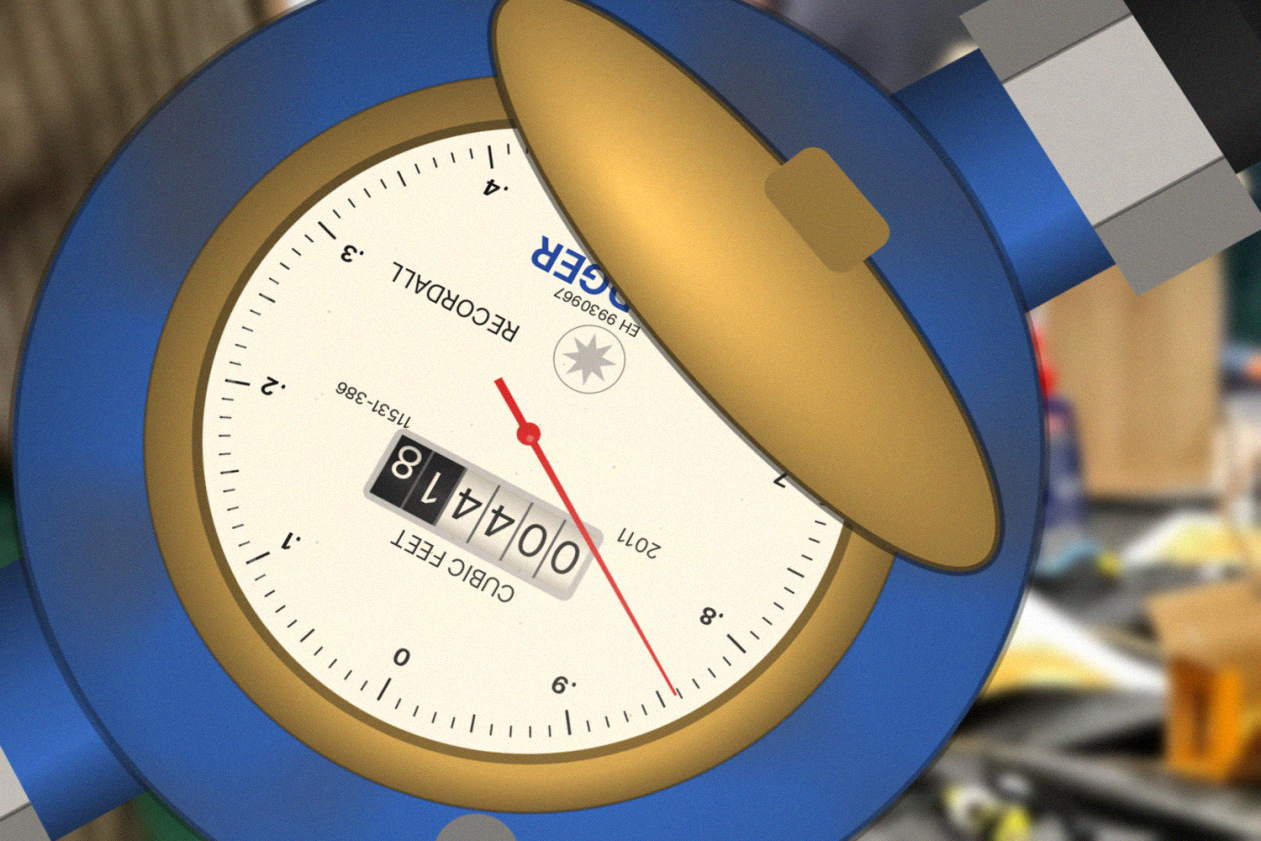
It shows 4417.84 (ft³)
